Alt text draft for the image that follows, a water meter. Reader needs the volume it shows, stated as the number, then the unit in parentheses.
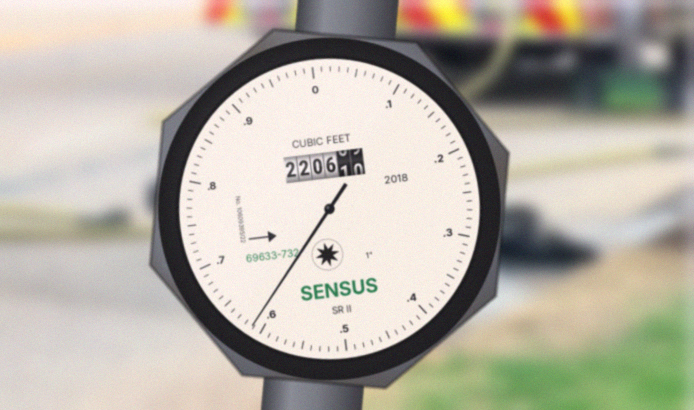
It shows 220609.61 (ft³)
